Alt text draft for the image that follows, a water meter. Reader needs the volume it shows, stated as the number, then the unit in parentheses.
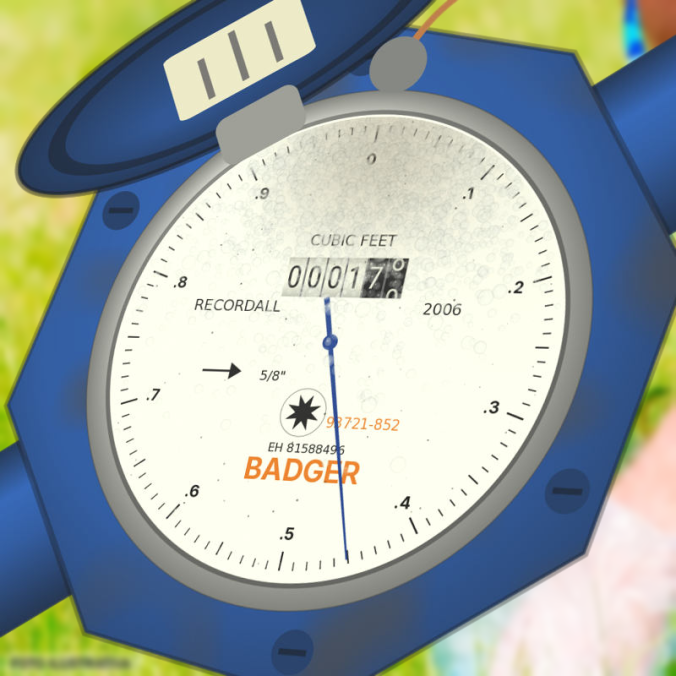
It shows 178.45 (ft³)
